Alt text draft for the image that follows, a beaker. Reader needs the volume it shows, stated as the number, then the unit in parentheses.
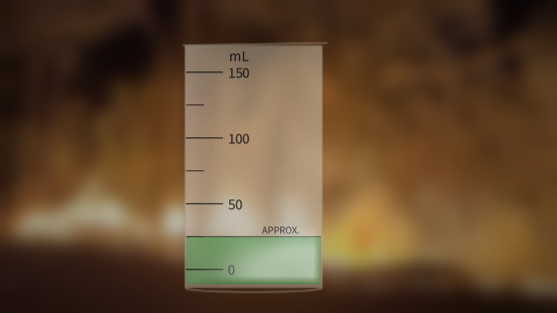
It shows 25 (mL)
